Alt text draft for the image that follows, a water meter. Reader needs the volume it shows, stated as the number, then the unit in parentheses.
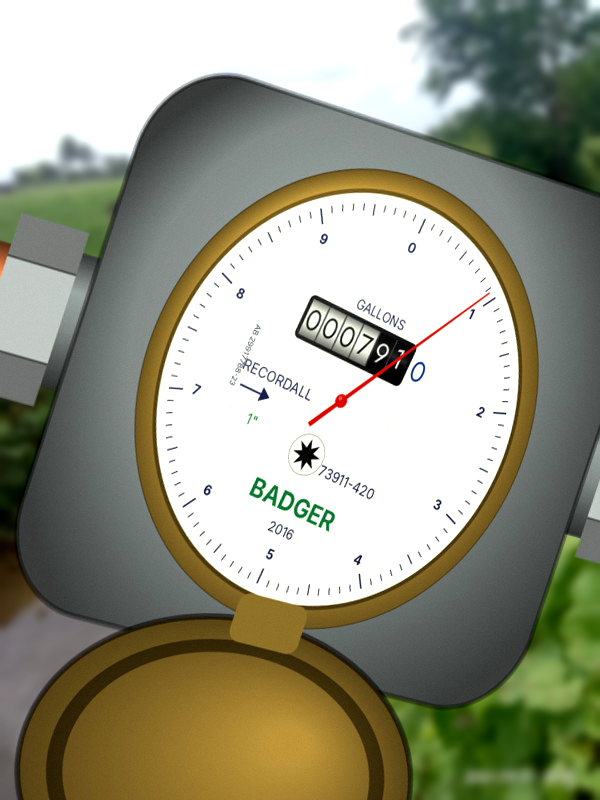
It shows 7910.9 (gal)
